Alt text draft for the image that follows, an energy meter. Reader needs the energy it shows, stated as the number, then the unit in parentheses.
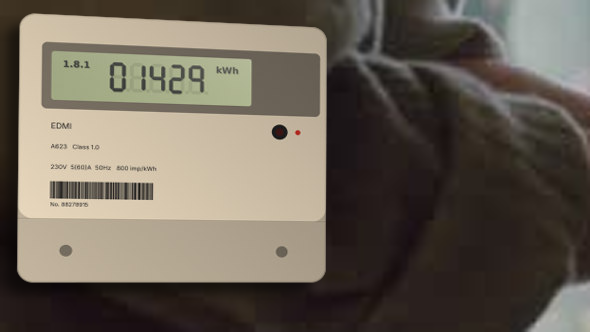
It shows 1429 (kWh)
